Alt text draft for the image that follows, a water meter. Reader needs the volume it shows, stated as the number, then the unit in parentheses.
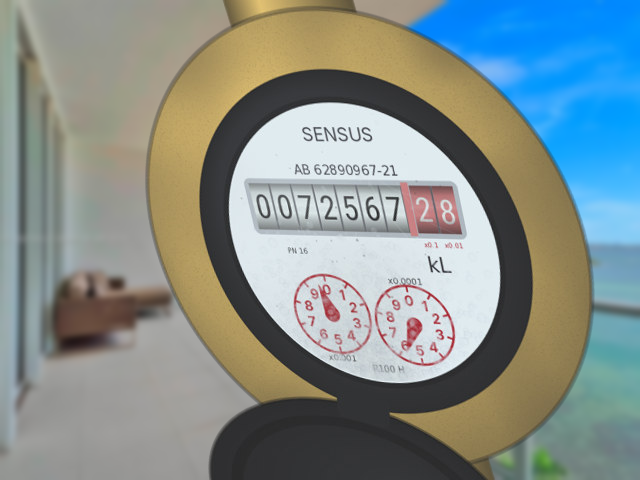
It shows 72567.2795 (kL)
